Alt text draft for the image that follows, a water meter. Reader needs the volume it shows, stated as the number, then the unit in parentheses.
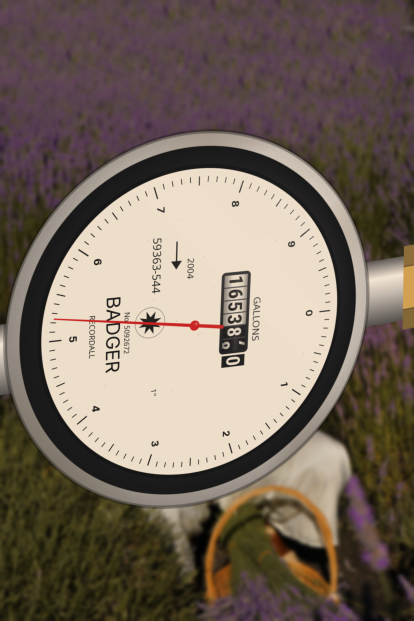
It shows 1653875.2 (gal)
